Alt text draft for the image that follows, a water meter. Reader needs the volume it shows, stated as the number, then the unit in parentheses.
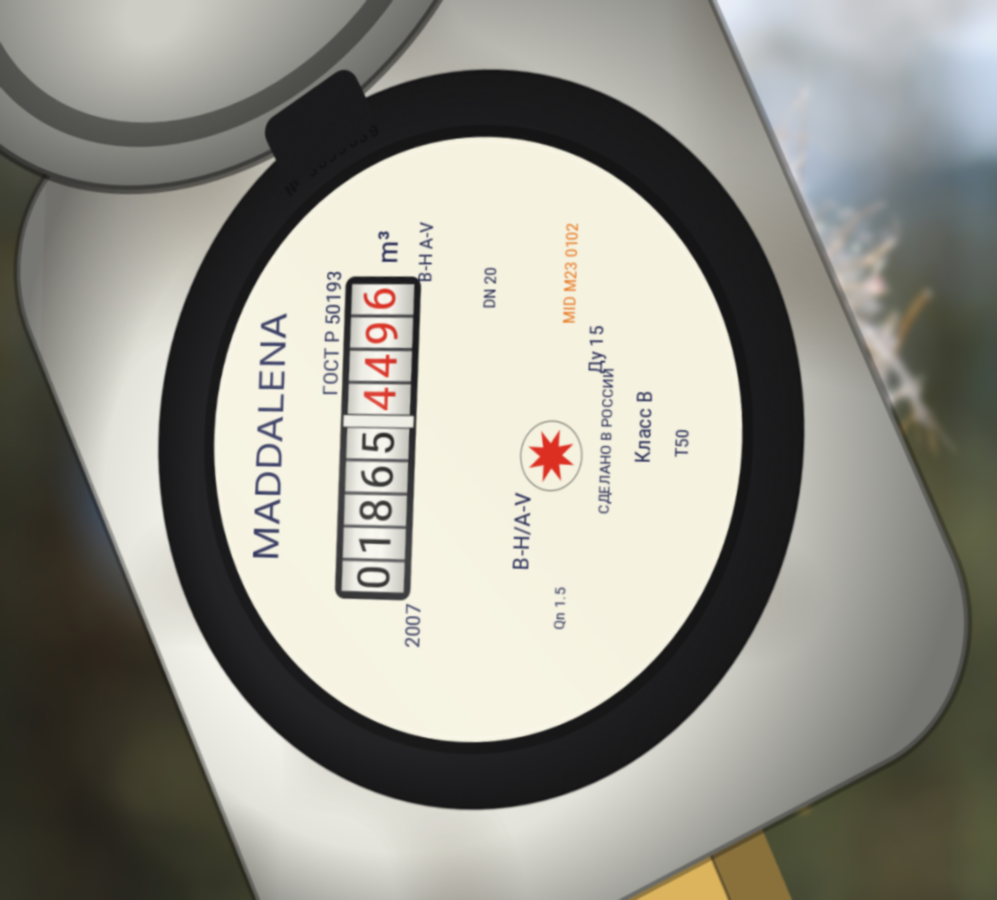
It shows 1865.4496 (m³)
